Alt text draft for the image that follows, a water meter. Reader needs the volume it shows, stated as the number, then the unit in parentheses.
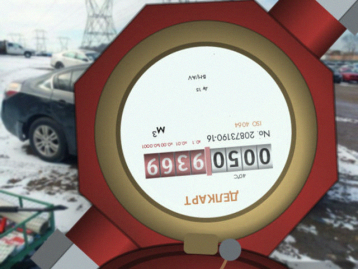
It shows 50.9369 (m³)
